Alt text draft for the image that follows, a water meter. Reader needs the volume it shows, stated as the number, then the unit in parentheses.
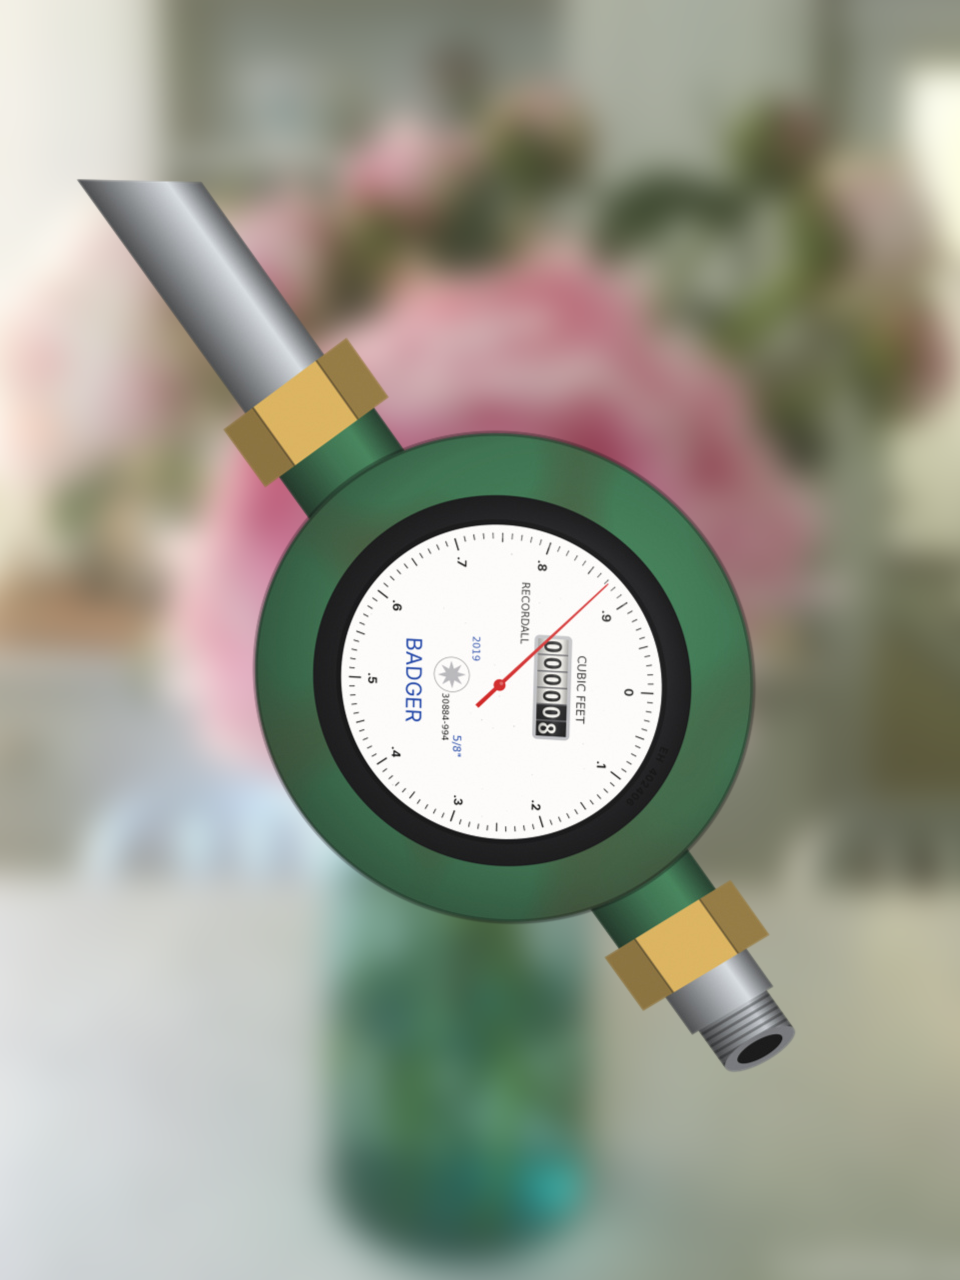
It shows 7.87 (ft³)
